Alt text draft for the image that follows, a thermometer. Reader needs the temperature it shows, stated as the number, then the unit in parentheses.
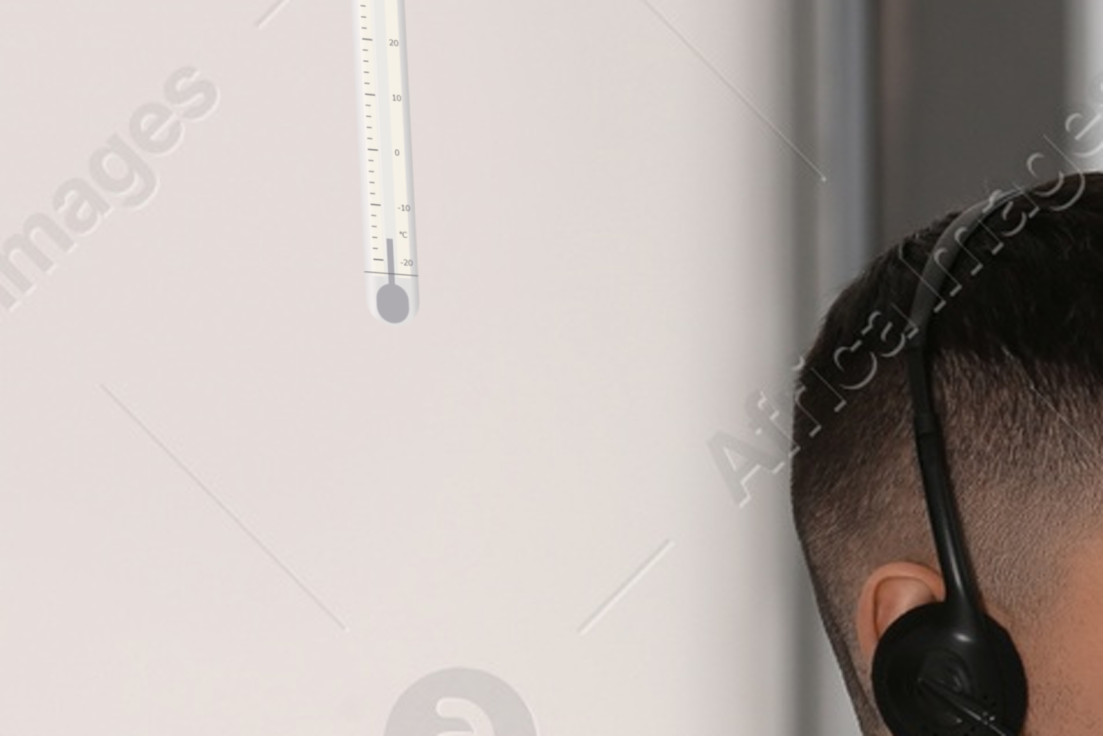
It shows -16 (°C)
